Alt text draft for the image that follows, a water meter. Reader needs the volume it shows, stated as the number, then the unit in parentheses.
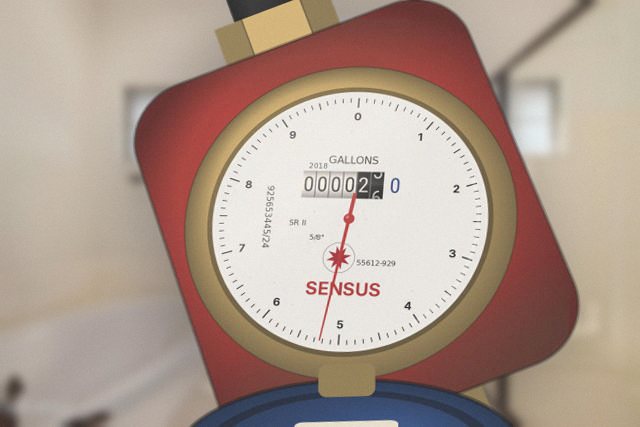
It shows 255.2 (gal)
